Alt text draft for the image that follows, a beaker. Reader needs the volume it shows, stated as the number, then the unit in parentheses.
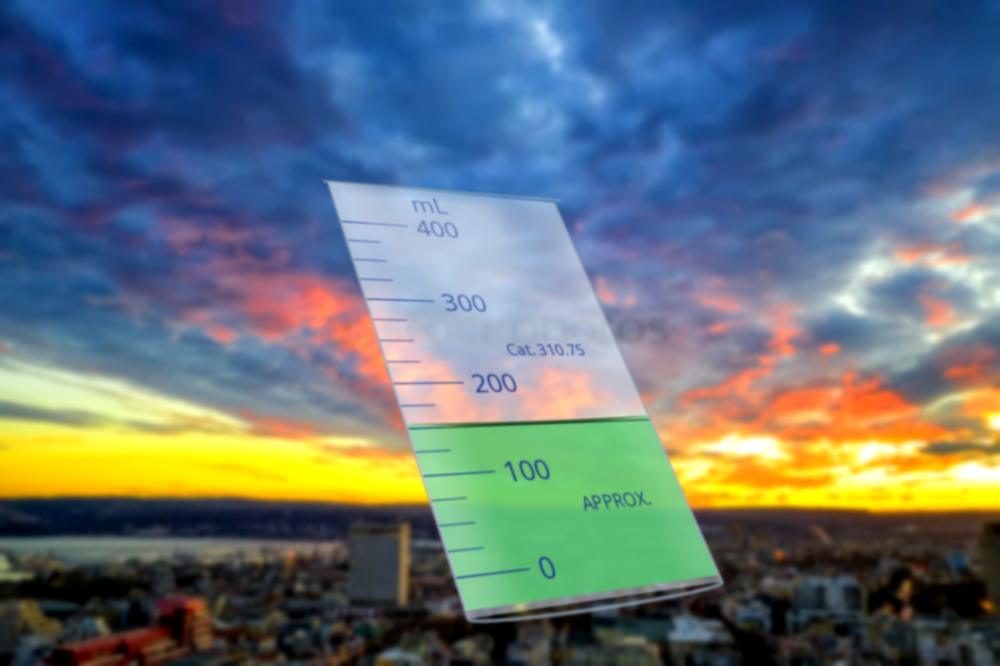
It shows 150 (mL)
